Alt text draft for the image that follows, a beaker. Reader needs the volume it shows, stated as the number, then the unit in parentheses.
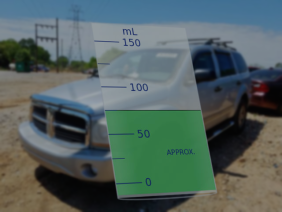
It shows 75 (mL)
